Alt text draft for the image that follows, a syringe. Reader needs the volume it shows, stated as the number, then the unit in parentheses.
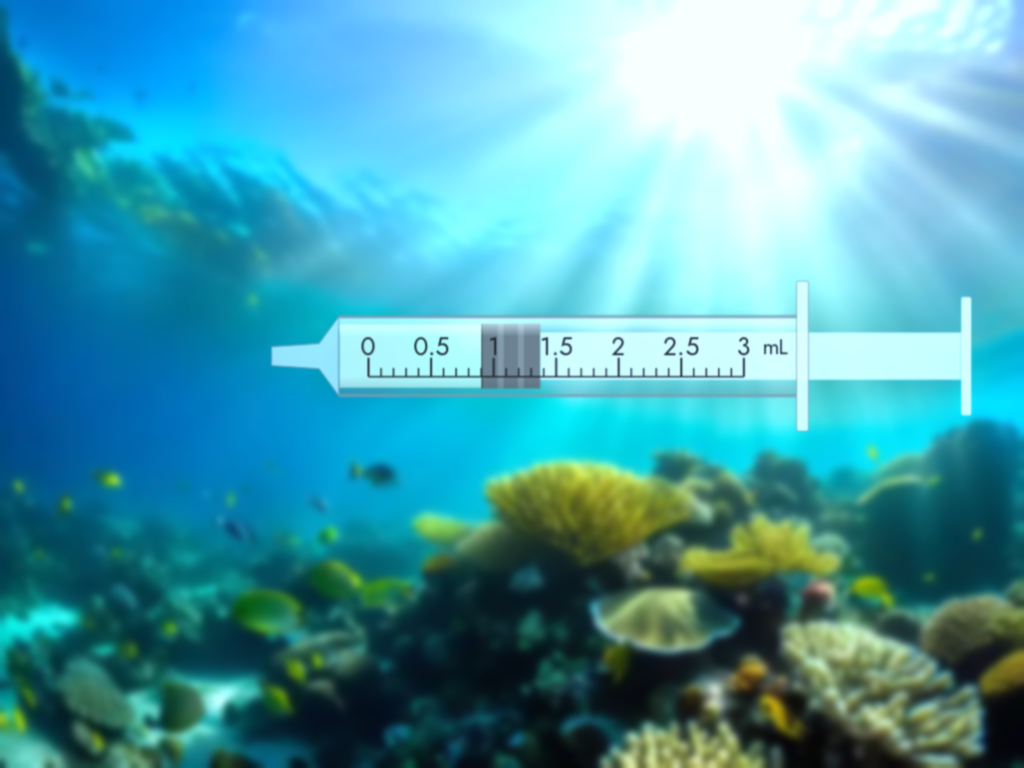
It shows 0.9 (mL)
